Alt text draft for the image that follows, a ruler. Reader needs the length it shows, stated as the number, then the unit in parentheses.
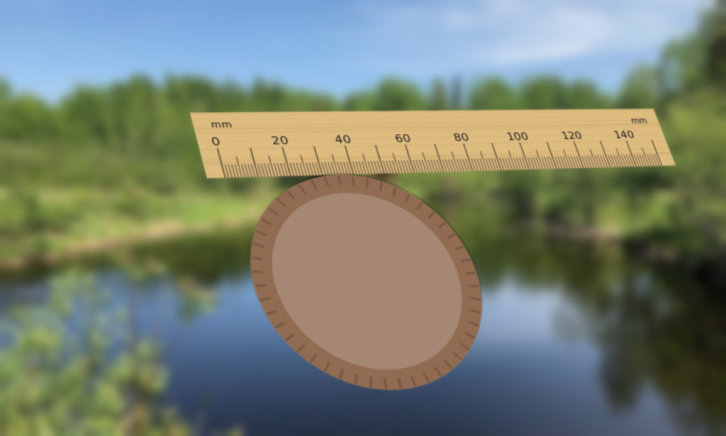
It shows 70 (mm)
